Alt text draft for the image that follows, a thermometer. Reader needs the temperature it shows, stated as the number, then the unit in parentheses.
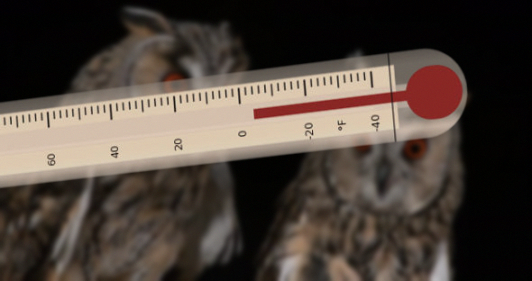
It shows -4 (°F)
